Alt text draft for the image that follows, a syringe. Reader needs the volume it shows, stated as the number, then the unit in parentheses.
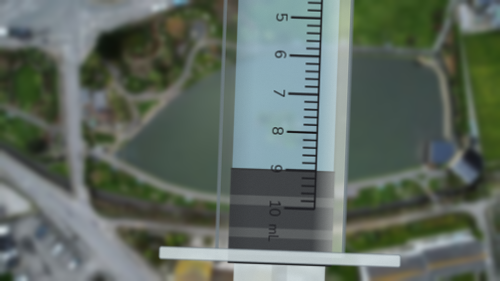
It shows 9 (mL)
